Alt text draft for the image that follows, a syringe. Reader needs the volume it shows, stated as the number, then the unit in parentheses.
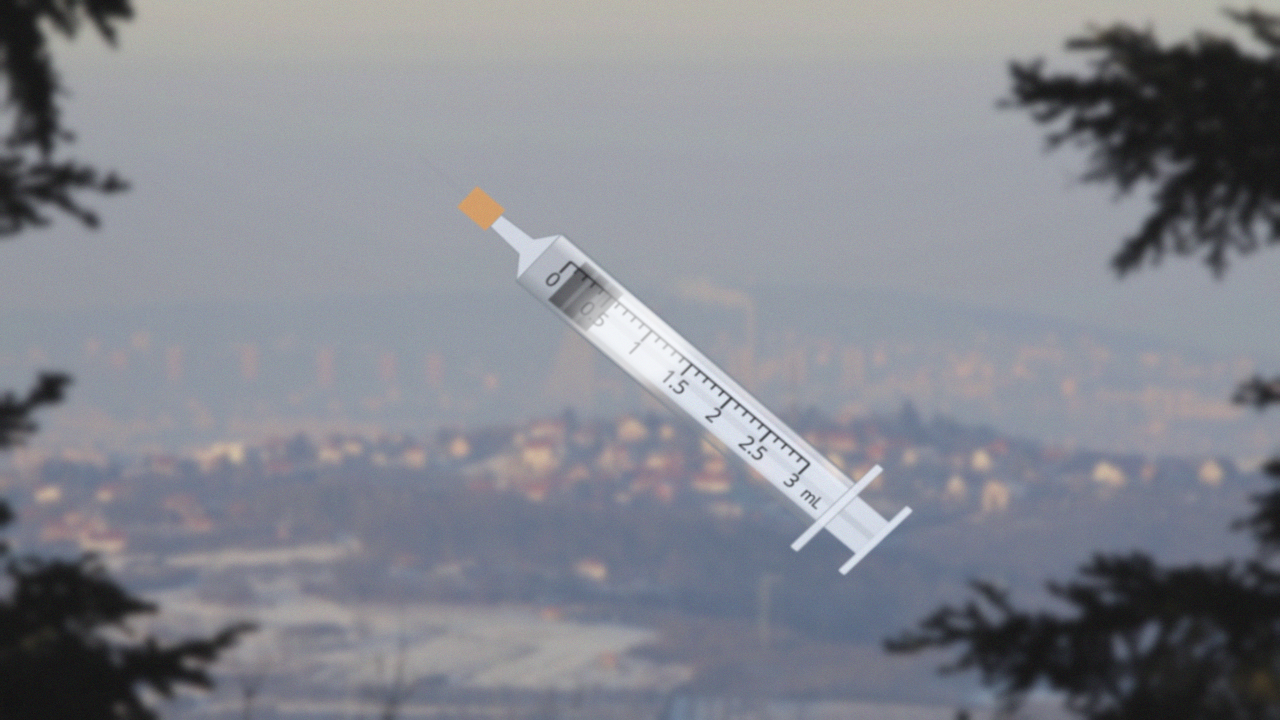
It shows 0.1 (mL)
